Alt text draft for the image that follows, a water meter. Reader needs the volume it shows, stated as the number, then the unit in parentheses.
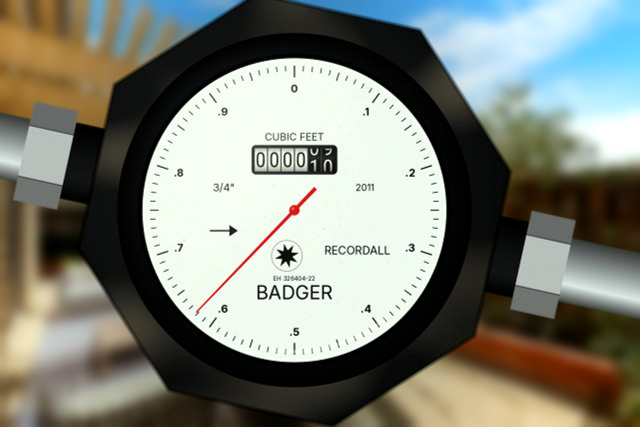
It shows 9.62 (ft³)
